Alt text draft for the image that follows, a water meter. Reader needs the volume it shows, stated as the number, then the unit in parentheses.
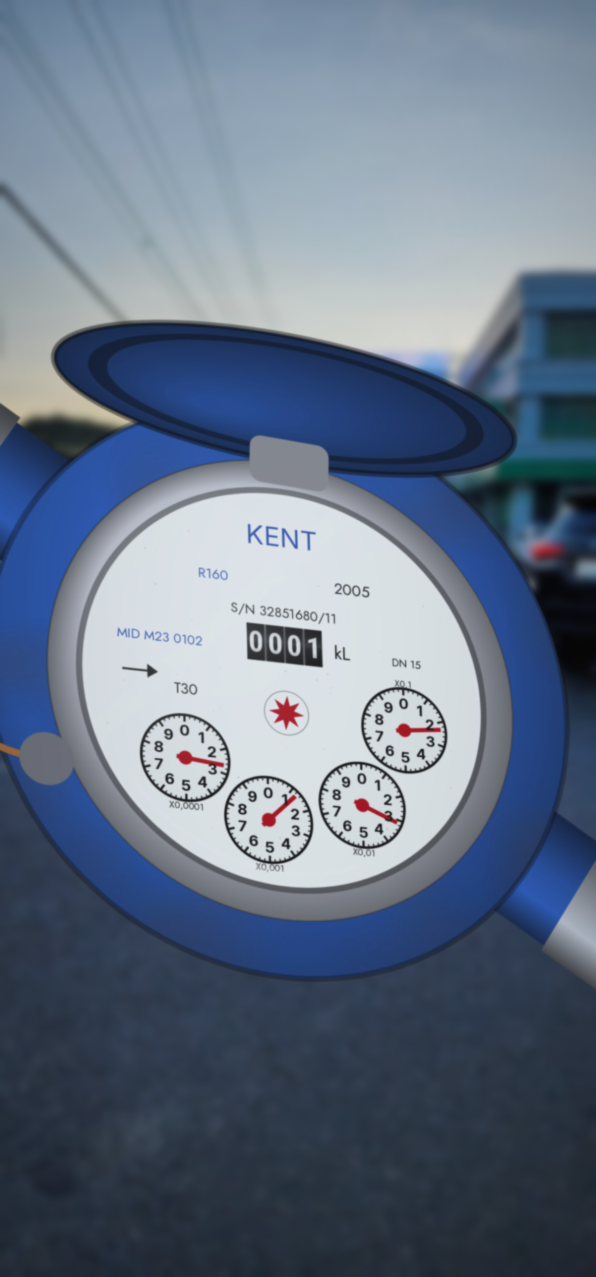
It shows 1.2312 (kL)
